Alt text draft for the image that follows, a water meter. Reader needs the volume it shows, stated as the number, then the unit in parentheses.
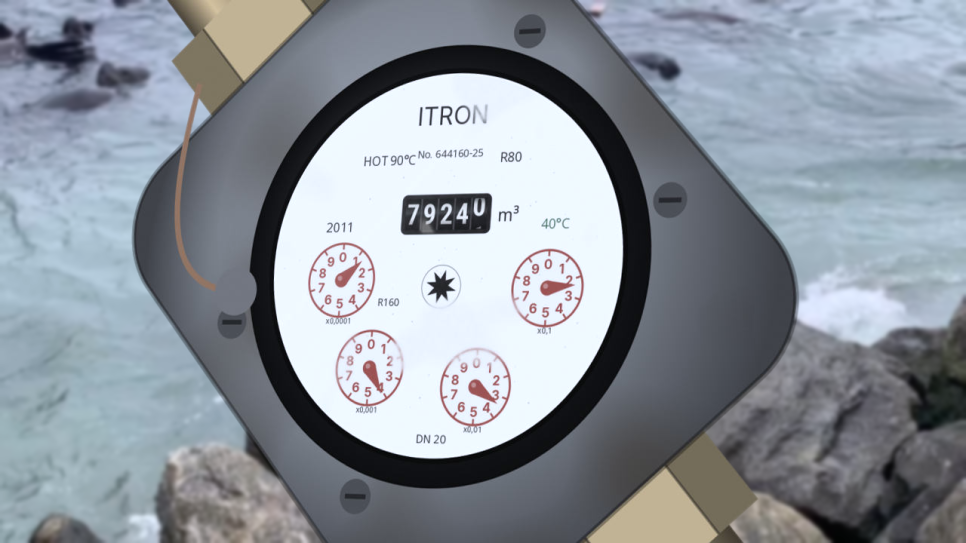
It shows 79240.2341 (m³)
